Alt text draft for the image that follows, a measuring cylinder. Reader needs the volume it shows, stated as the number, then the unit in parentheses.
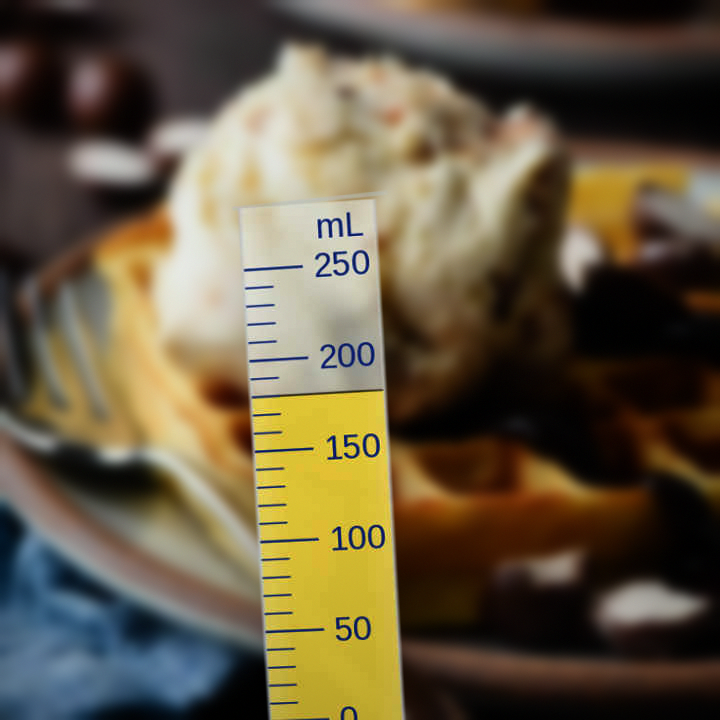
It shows 180 (mL)
